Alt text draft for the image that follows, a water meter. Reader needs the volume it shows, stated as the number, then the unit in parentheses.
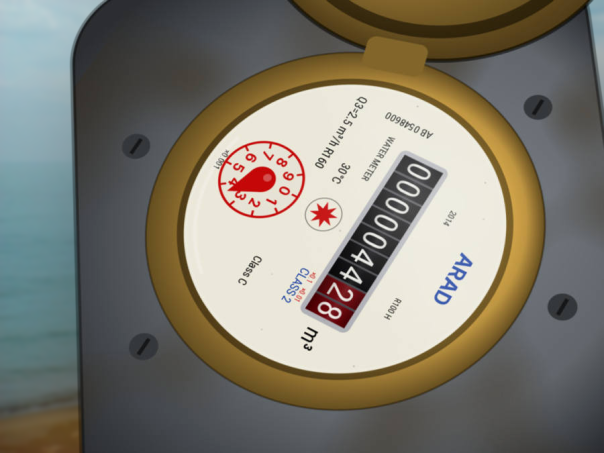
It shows 44.283 (m³)
